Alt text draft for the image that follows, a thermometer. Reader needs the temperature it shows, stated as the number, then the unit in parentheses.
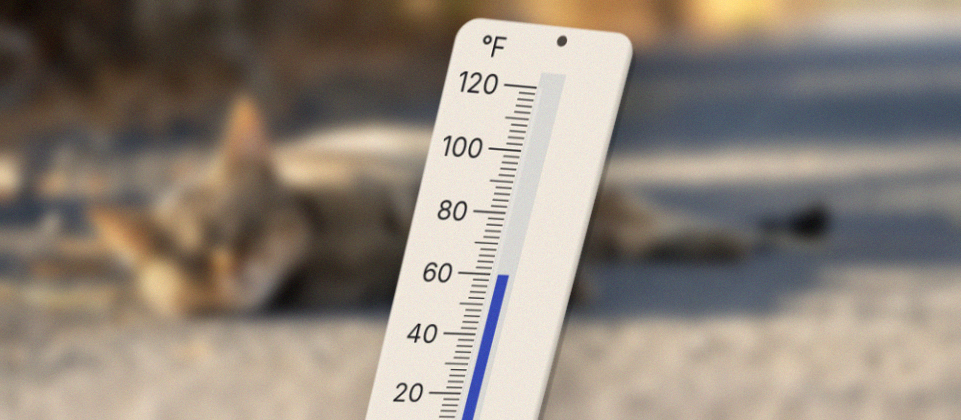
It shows 60 (°F)
